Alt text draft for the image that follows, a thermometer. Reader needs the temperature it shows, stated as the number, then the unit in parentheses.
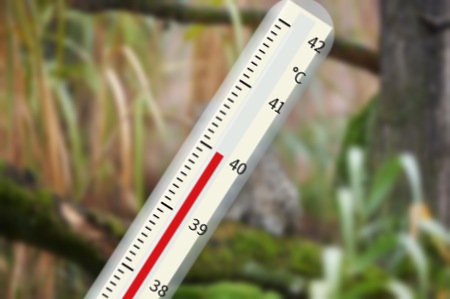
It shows 40 (°C)
